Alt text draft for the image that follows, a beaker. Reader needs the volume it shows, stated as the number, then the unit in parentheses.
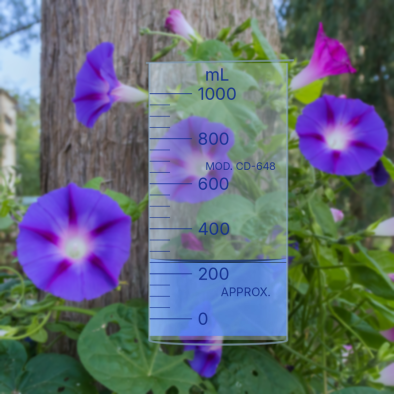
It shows 250 (mL)
